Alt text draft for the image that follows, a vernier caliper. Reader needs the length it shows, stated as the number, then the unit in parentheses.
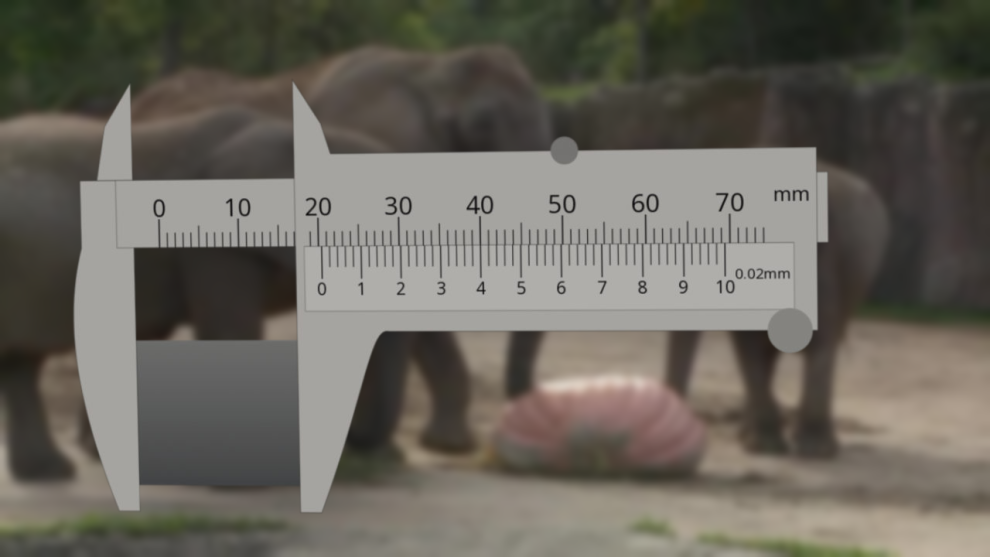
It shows 20.4 (mm)
